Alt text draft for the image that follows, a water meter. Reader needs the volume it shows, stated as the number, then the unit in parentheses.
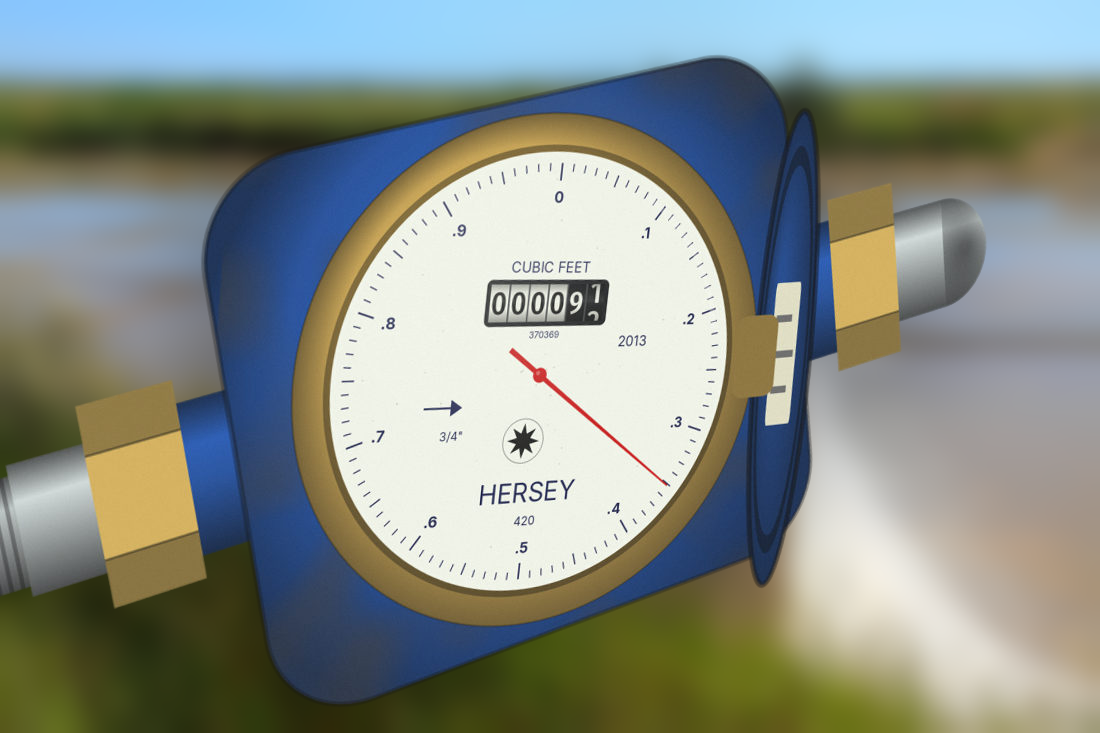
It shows 91.35 (ft³)
